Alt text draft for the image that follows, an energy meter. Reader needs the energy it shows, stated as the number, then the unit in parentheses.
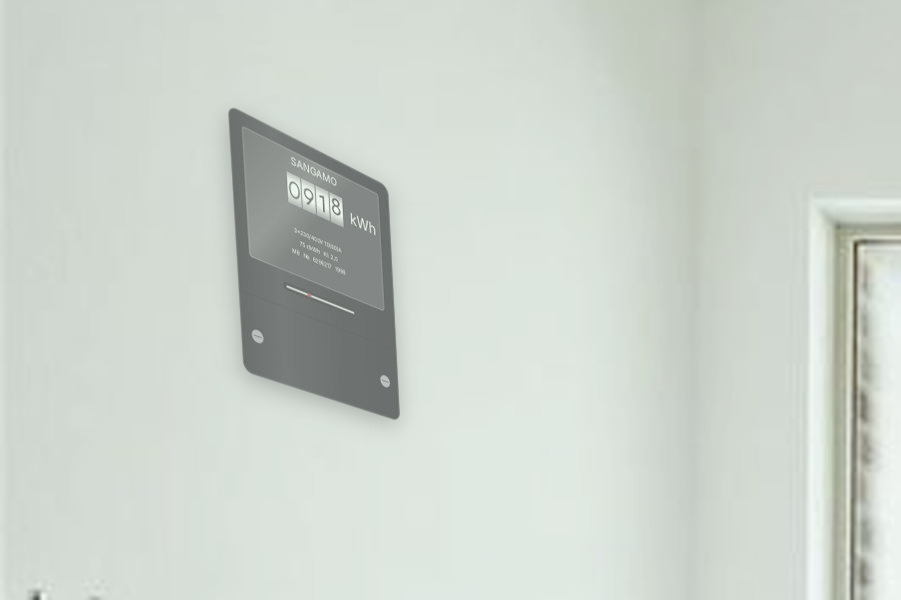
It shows 918 (kWh)
